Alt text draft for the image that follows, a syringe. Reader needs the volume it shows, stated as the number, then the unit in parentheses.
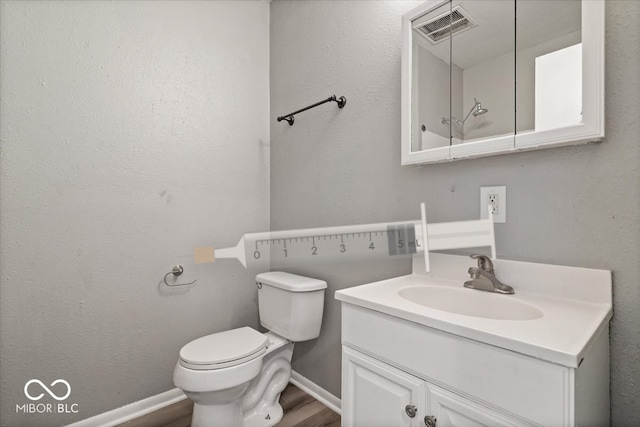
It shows 4.6 (mL)
